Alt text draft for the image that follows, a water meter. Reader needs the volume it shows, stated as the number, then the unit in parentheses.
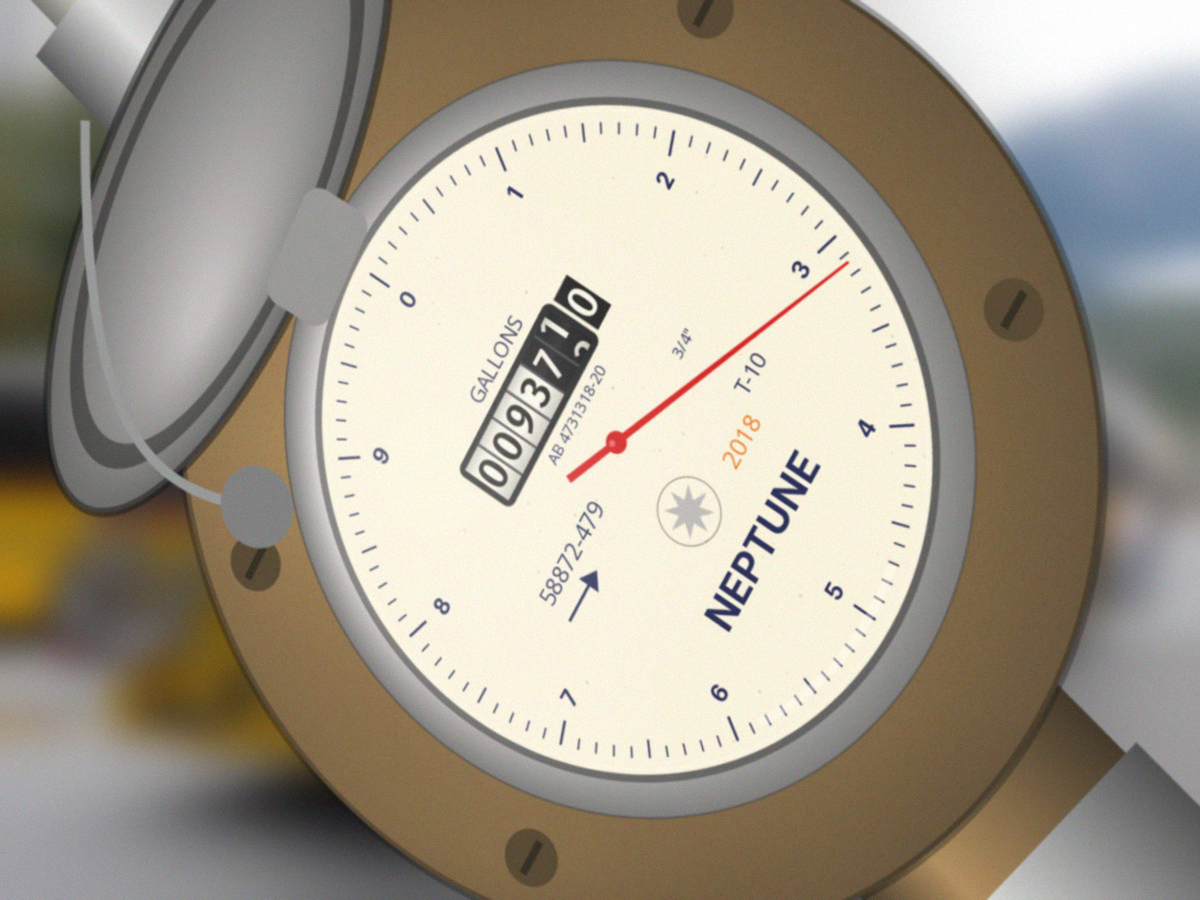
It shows 93713.1 (gal)
